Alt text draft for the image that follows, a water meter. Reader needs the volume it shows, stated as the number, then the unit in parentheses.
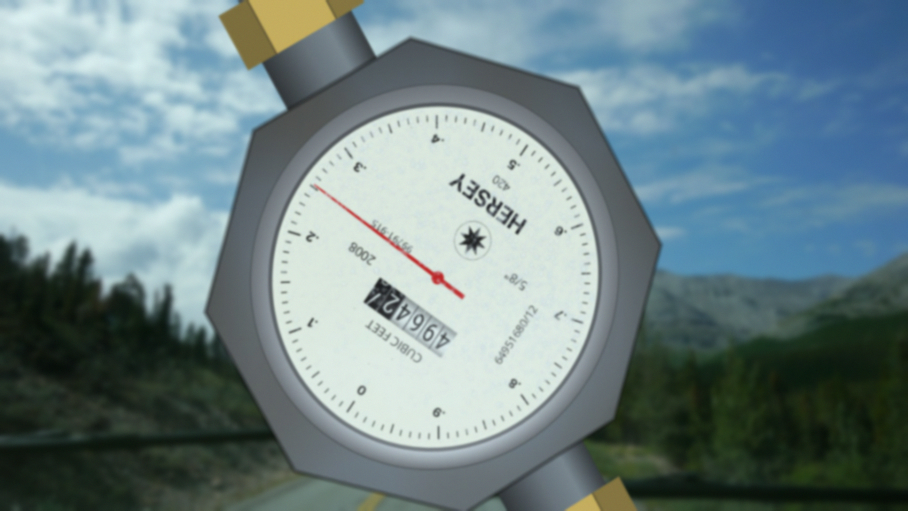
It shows 496427.25 (ft³)
